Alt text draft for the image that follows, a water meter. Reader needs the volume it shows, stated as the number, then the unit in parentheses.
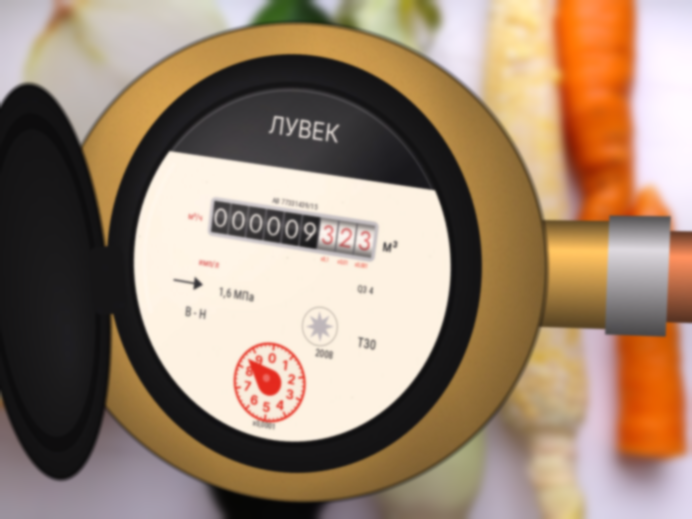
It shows 9.3238 (m³)
